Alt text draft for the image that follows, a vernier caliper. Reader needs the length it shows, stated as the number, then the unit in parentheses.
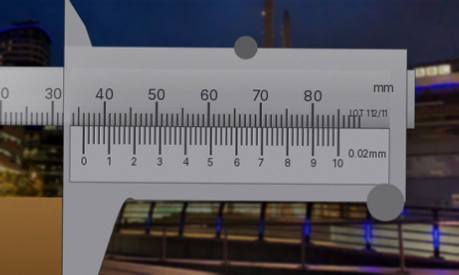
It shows 36.0 (mm)
